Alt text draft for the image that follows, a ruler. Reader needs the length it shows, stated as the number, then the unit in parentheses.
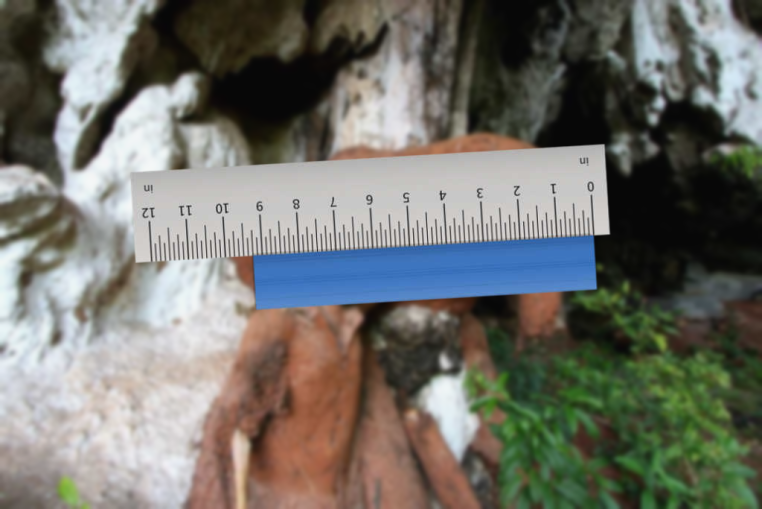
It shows 9.25 (in)
